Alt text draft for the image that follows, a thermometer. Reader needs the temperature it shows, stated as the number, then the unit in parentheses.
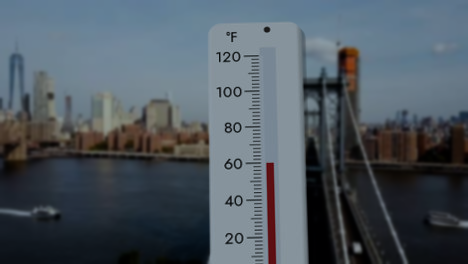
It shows 60 (°F)
